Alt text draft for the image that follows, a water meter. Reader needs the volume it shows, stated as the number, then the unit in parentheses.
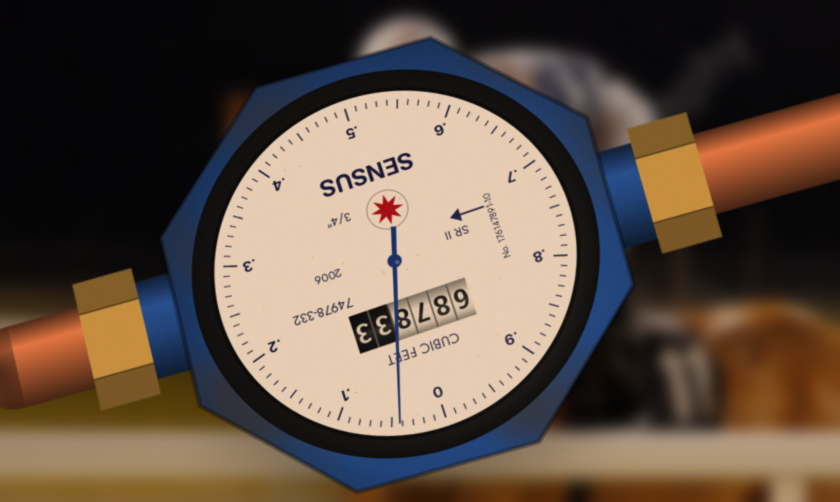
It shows 687833.04 (ft³)
